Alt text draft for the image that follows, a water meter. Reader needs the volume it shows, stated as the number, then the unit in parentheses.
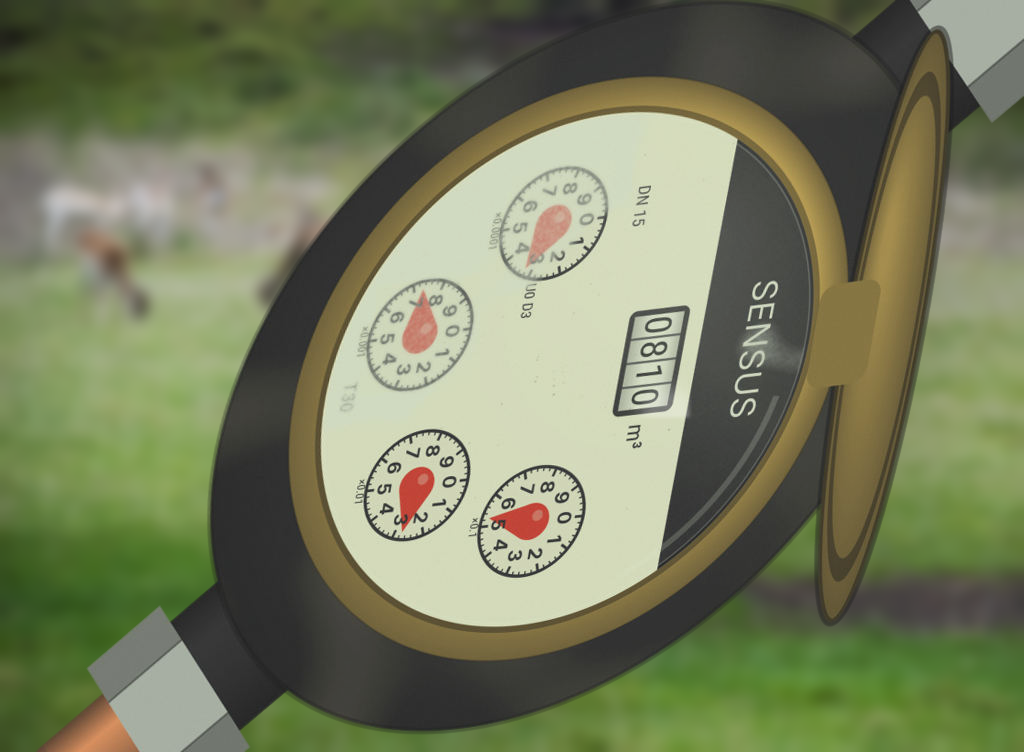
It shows 810.5273 (m³)
